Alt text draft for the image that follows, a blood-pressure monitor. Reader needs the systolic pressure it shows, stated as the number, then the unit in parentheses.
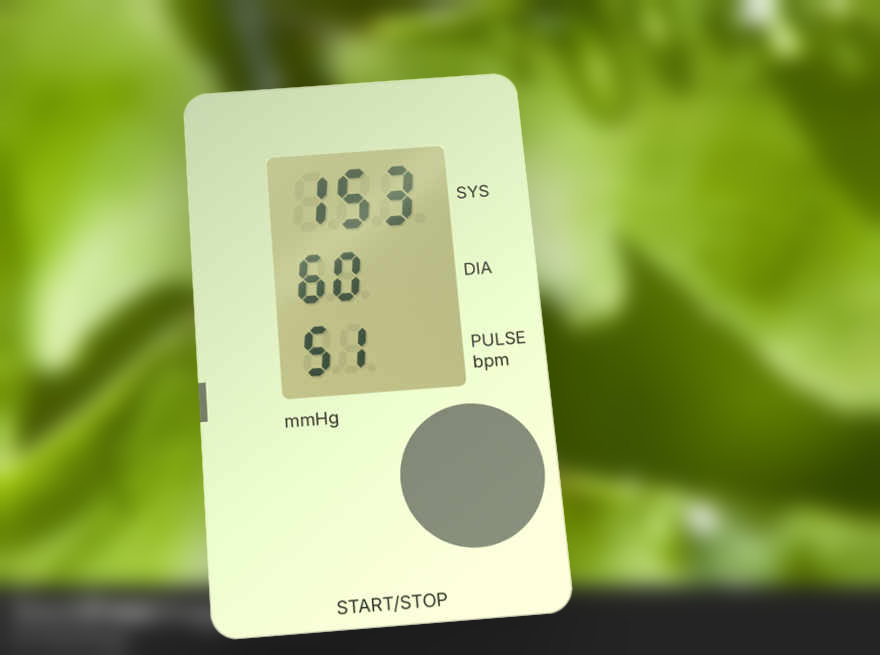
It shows 153 (mmHg)
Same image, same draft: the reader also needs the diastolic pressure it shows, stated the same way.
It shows 60 (mmHg)
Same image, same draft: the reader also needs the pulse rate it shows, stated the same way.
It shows 51 (bpm)
